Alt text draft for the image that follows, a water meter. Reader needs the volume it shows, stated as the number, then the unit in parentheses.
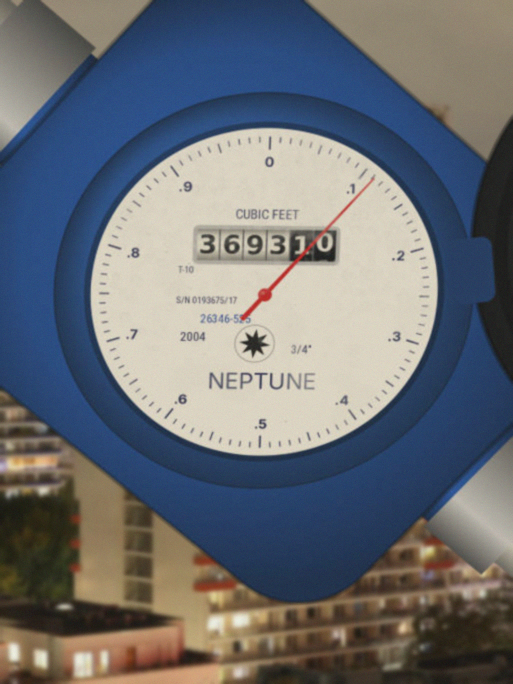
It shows 369310.11 (ft³)
